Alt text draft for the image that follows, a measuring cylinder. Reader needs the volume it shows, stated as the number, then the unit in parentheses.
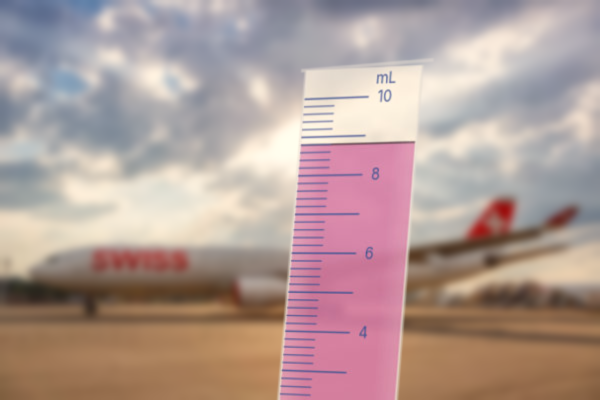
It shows 8.8 (mL)
